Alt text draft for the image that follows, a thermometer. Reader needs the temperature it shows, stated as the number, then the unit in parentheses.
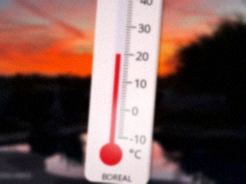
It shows 20 (°C)
